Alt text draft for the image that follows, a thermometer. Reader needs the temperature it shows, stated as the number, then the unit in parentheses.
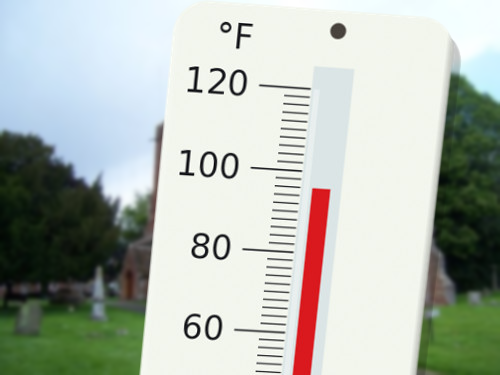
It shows 96 (°F)
